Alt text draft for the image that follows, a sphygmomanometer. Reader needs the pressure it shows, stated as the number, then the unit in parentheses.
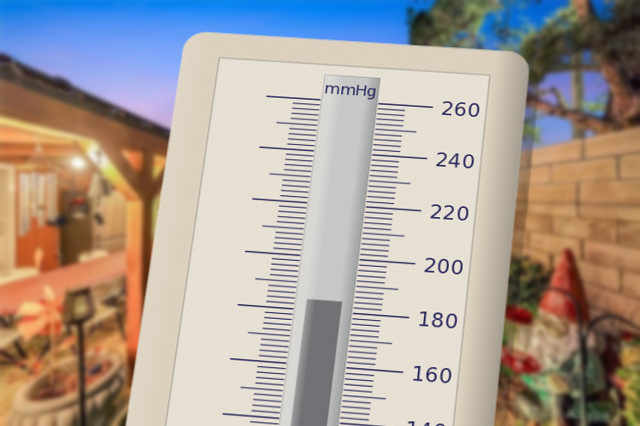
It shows 184 (mmHg)
